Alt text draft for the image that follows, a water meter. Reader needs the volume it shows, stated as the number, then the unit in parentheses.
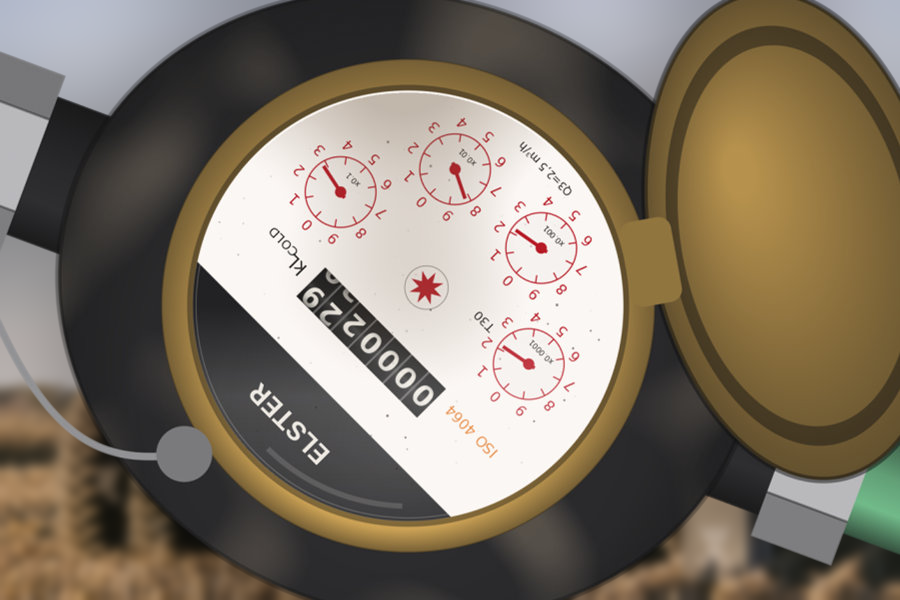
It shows 229.2822 (kL)
